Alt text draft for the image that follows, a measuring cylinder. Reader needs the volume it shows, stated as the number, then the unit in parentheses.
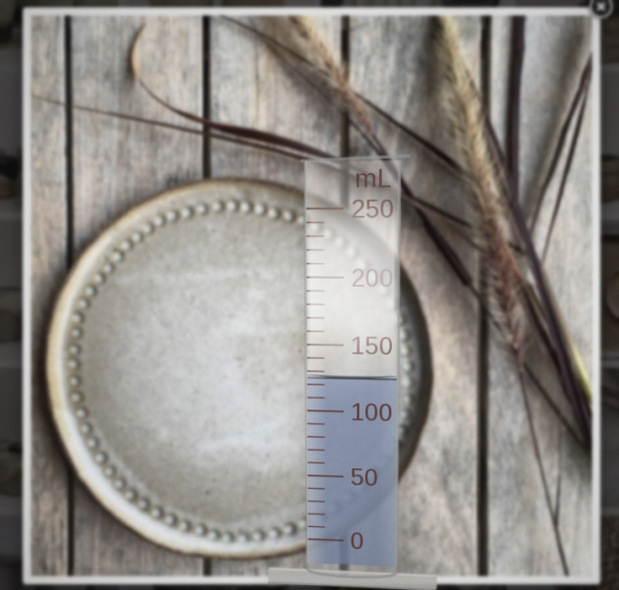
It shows 125 (mL)
